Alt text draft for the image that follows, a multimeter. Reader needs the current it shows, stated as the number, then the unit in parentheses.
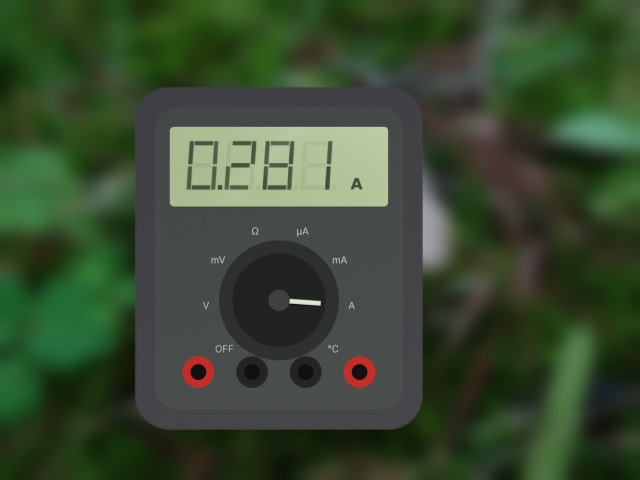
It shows 0.281 (A)
